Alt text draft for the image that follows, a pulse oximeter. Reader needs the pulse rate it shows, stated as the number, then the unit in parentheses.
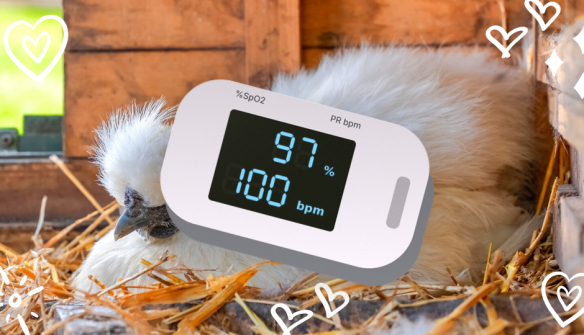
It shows 100 (bpm)
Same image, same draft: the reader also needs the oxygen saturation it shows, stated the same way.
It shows 97 (%)
